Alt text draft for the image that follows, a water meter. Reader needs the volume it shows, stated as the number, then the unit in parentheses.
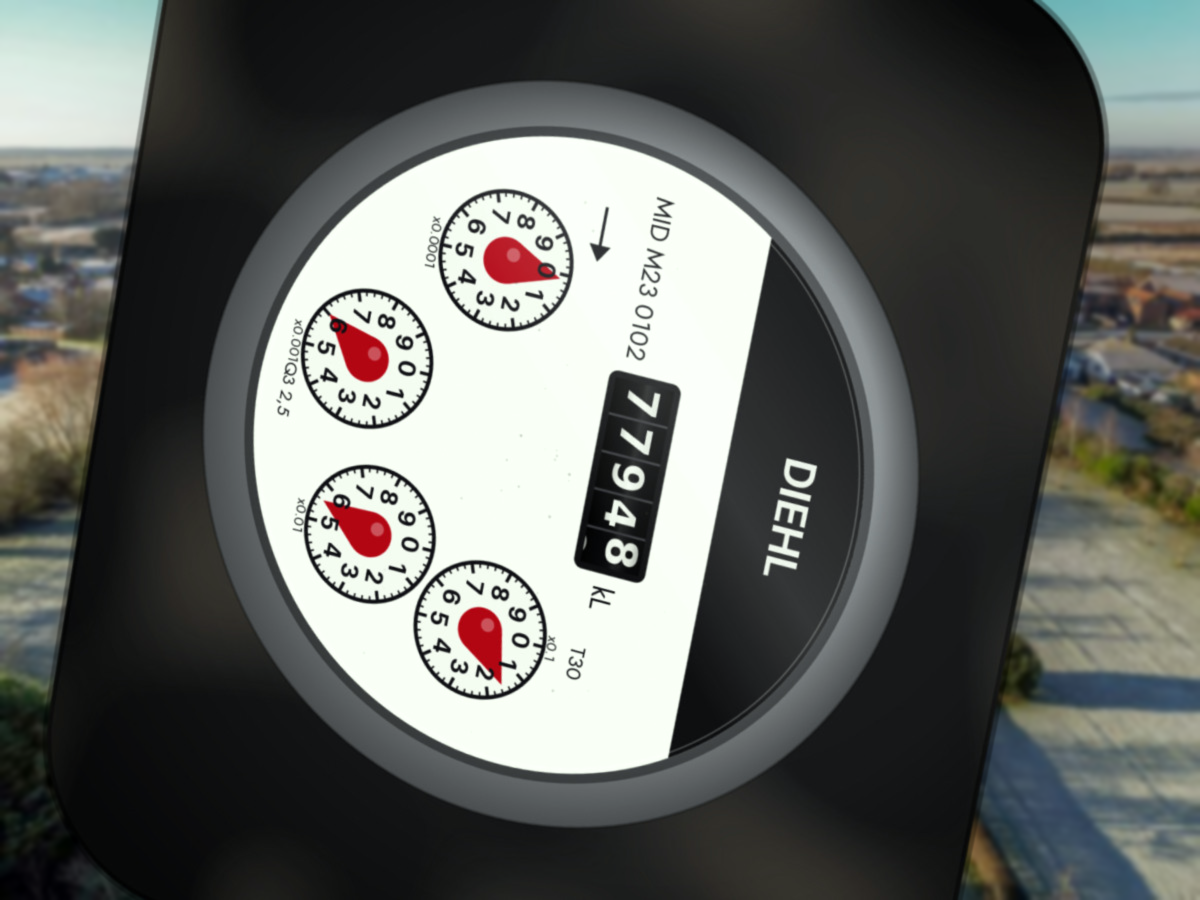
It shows 77948.1560 (kL)
